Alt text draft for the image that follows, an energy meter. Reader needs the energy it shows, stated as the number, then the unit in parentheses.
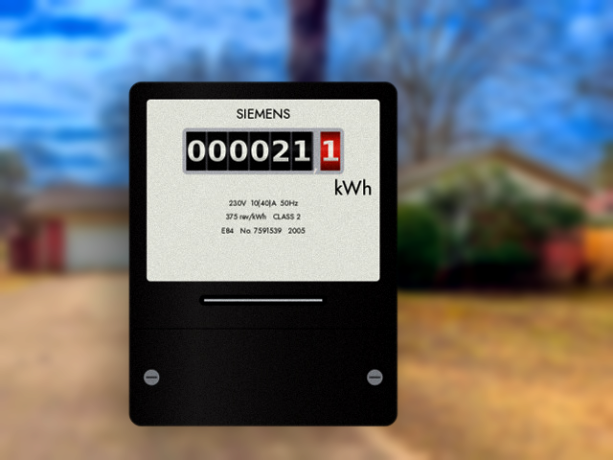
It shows 21.1 (kWh)
